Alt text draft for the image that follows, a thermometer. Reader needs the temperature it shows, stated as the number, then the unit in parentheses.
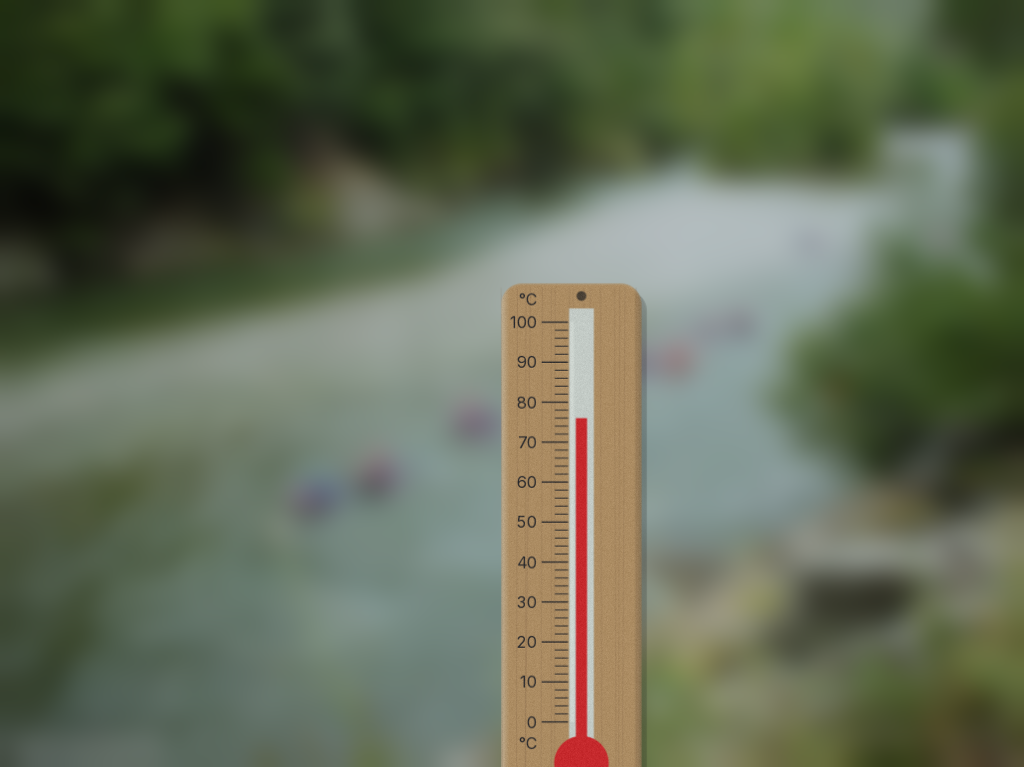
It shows 76 (°C)
